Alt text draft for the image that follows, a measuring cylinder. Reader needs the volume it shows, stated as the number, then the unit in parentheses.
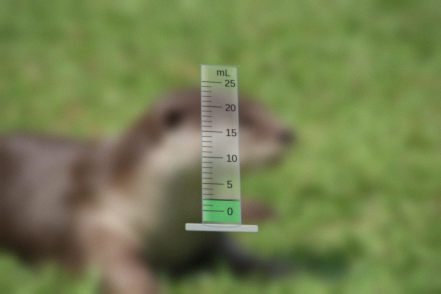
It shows 2 (mL)
